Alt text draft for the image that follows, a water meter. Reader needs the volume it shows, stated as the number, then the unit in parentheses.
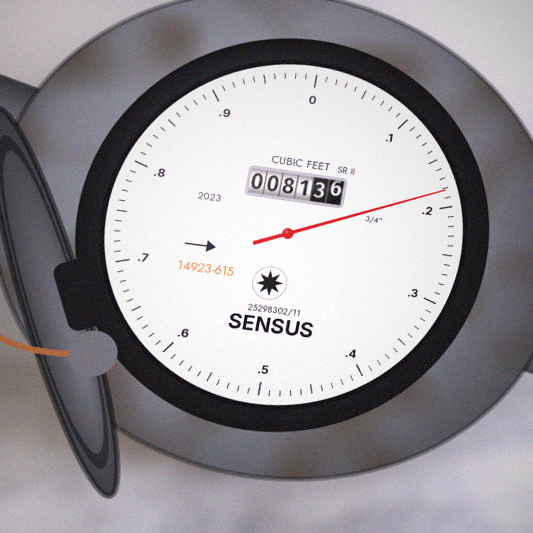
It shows 8136.18 (ft³)
